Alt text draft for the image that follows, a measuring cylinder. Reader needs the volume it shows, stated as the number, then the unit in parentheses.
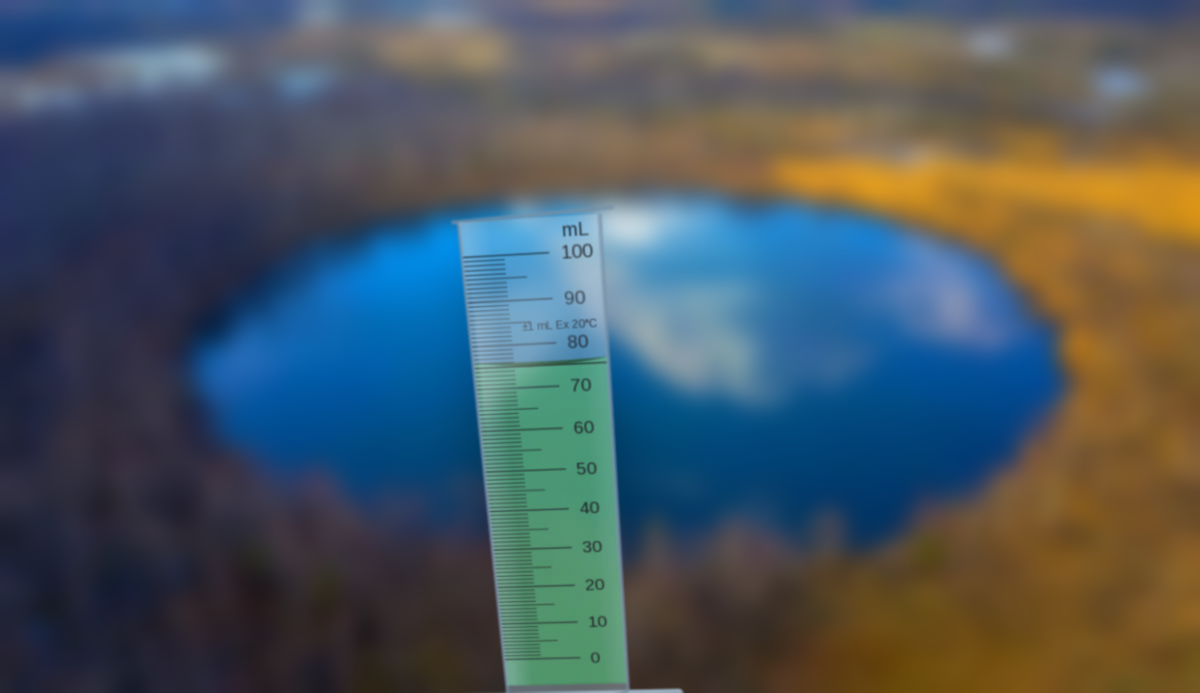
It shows 75 (mL)
